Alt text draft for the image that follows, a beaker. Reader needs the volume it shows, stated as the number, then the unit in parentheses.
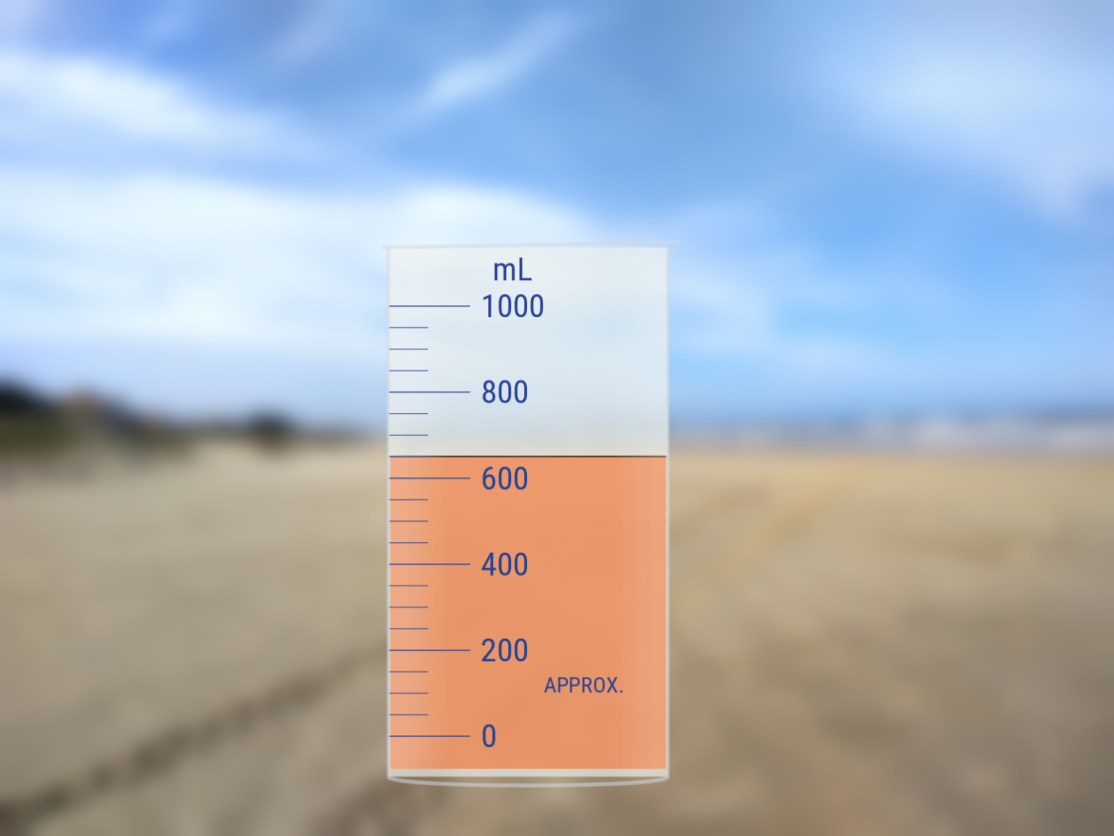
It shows 650 (mL)
